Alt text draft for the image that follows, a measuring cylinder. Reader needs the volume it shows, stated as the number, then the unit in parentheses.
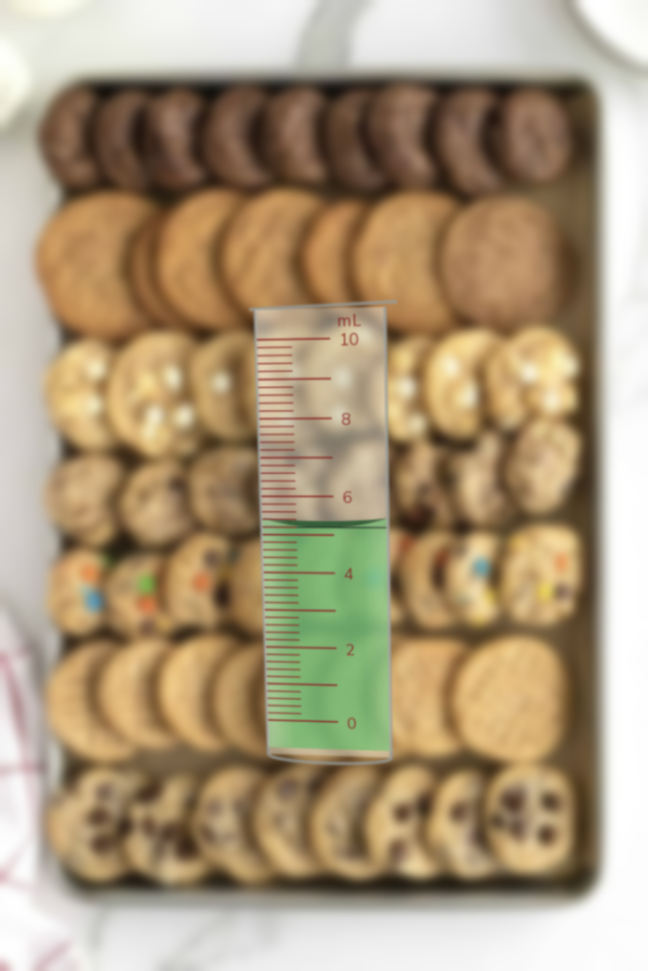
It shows 5.2 (mL)
